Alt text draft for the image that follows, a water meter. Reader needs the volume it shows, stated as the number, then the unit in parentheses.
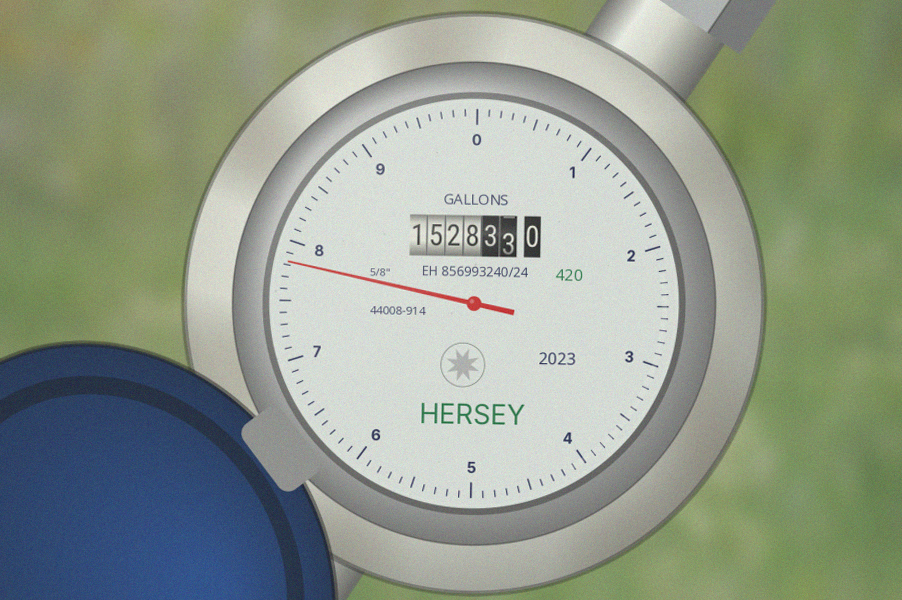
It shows 1528327.8 (gal)
